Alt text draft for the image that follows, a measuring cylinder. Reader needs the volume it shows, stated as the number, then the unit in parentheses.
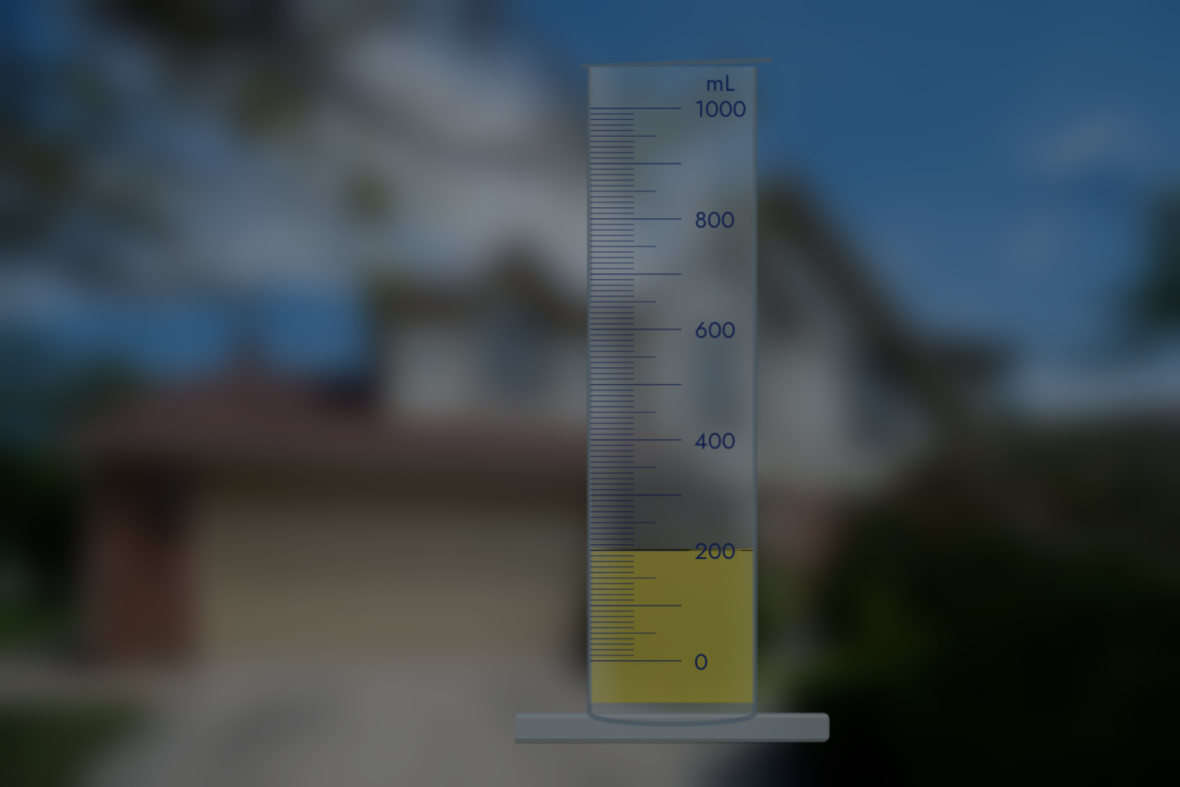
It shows 200 (mL)
